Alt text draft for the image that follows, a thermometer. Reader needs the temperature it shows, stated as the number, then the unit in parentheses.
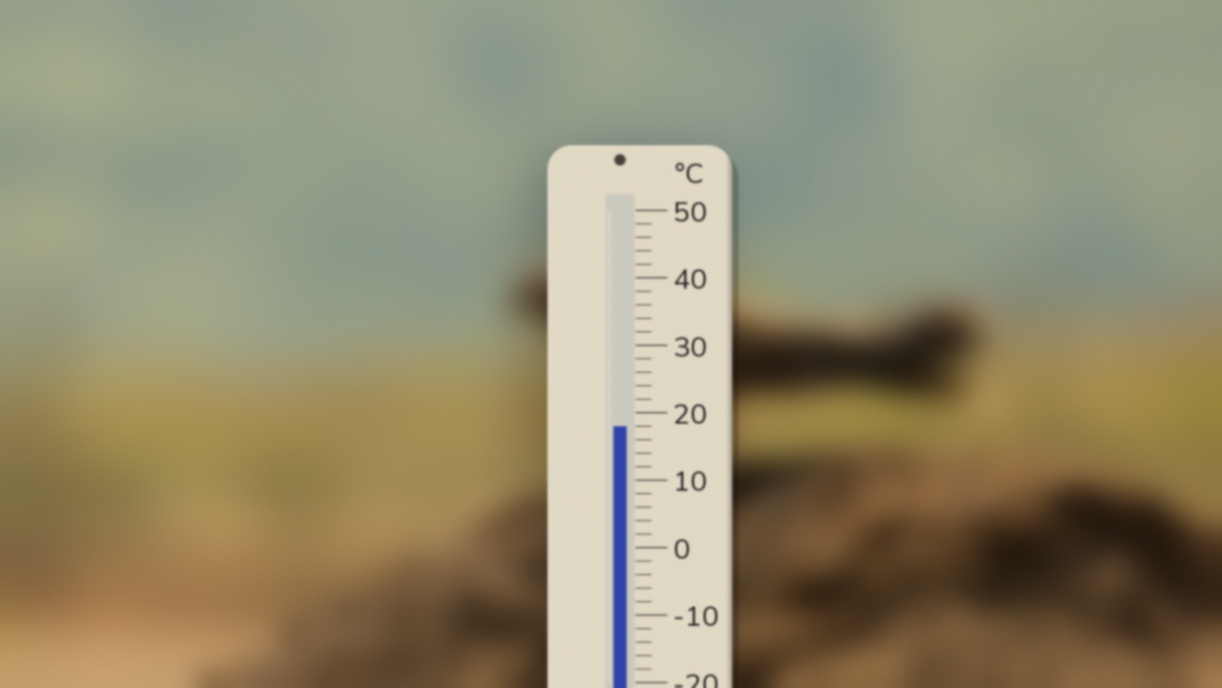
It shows 18 (°C)
